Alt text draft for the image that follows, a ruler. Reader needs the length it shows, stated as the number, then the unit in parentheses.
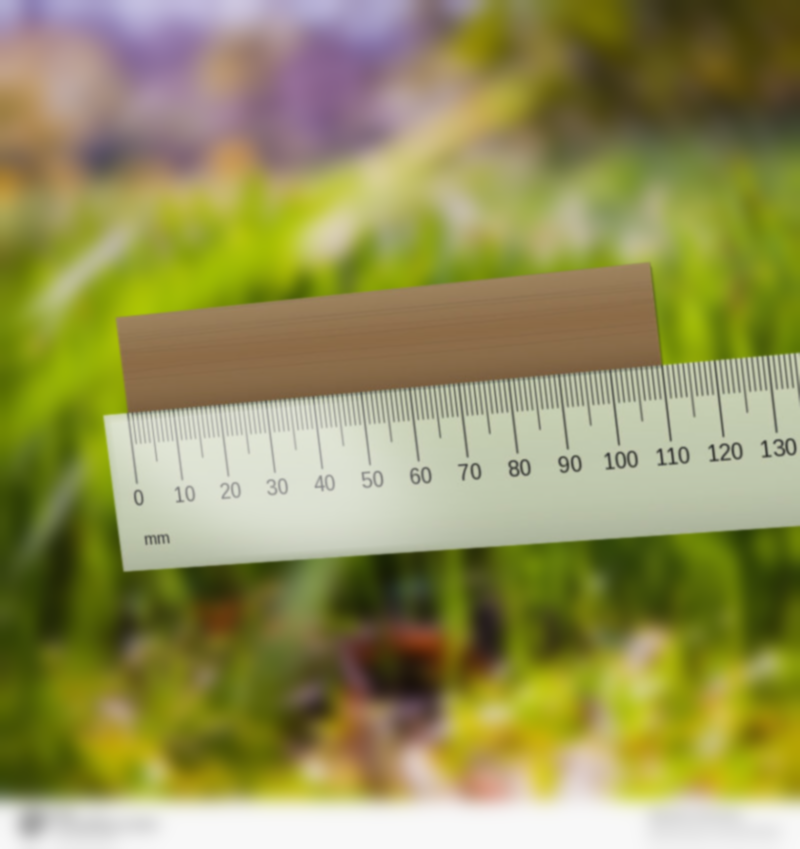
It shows 110 (mm)
